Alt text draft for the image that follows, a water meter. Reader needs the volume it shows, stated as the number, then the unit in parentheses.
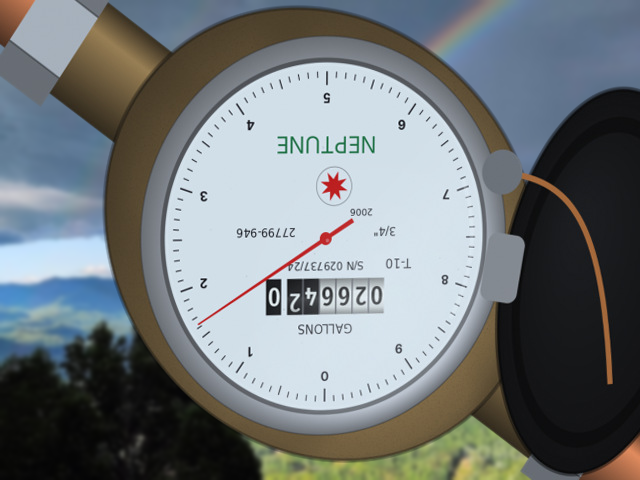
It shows 266421.6 (gal)
